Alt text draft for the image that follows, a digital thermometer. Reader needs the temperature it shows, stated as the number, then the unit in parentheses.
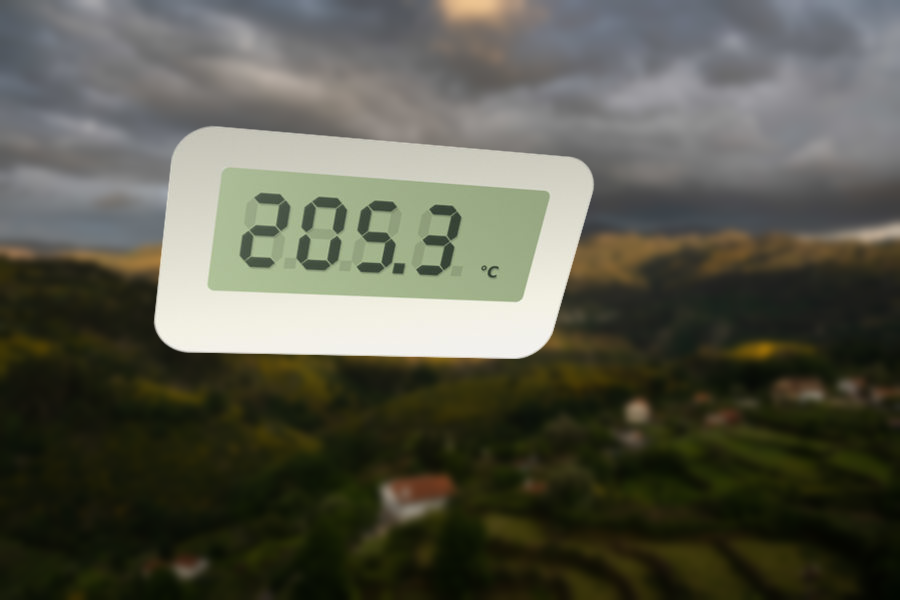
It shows 205.3 (°C)
